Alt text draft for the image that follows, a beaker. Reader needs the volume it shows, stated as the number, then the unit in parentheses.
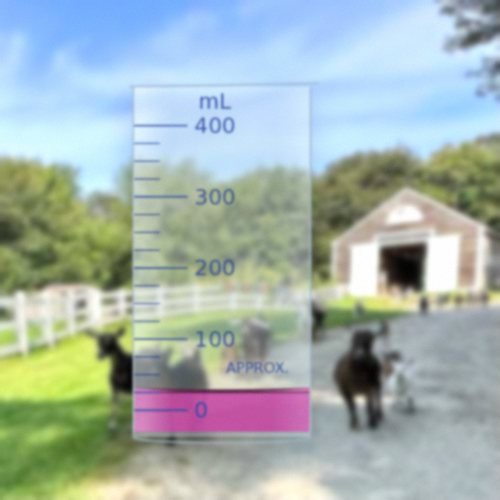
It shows 25 (mL)
